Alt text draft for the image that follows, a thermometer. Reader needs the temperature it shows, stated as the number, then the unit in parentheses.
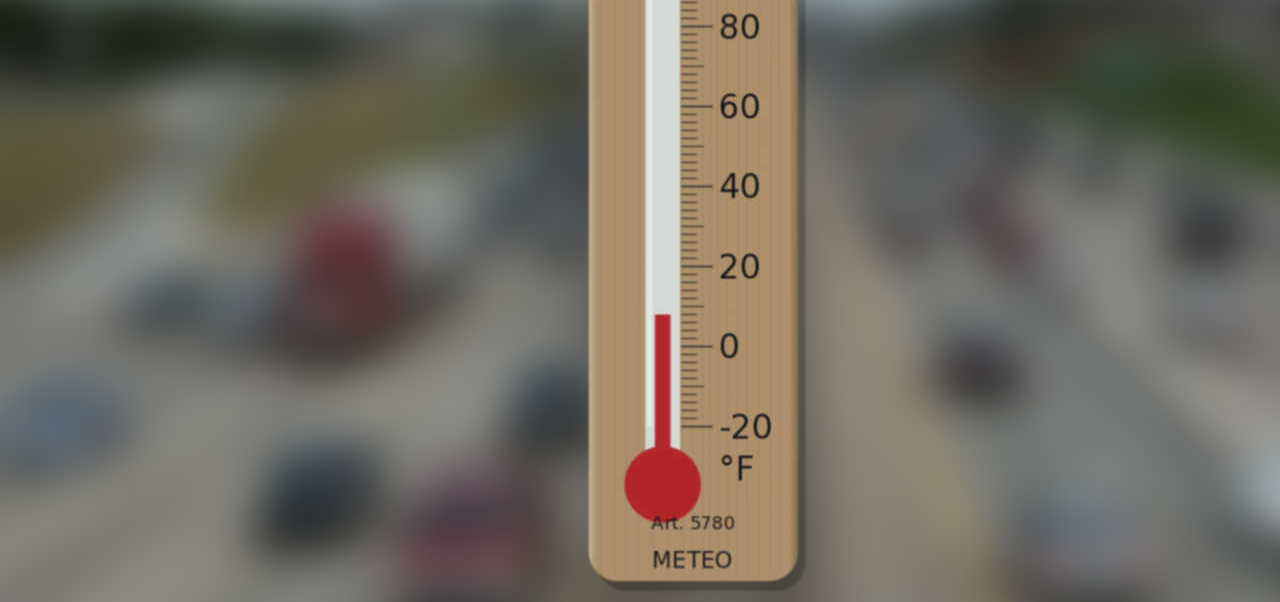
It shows 8 (°F)
